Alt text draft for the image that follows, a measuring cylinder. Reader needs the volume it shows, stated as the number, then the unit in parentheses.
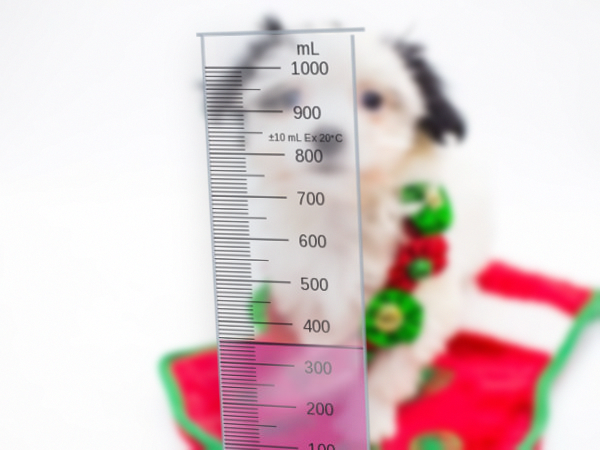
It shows 350 (mL)
